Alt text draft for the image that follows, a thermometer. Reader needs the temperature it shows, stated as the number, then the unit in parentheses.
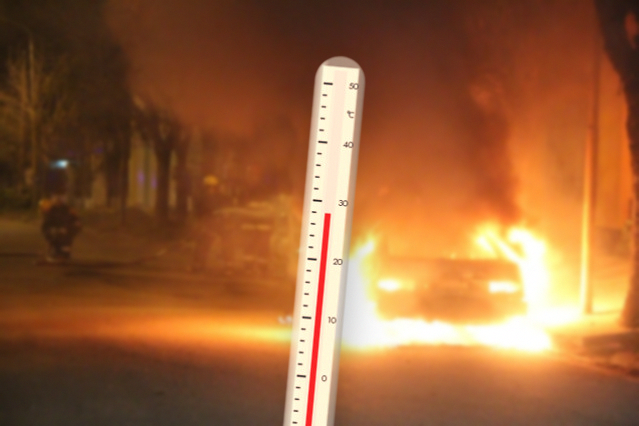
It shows 28 (°C)
